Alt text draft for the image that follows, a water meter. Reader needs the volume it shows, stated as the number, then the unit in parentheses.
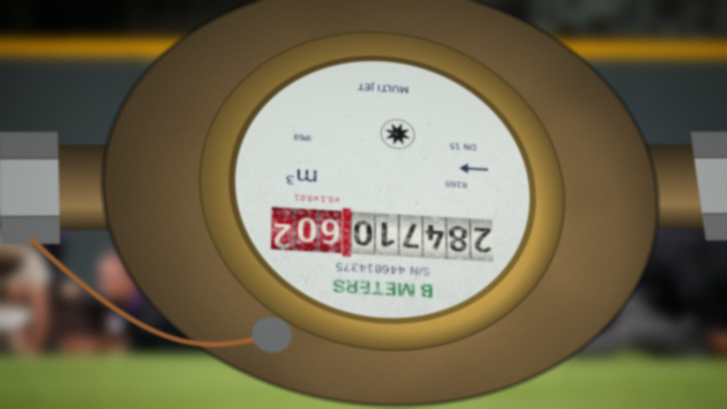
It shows 284710.602 (m³)
